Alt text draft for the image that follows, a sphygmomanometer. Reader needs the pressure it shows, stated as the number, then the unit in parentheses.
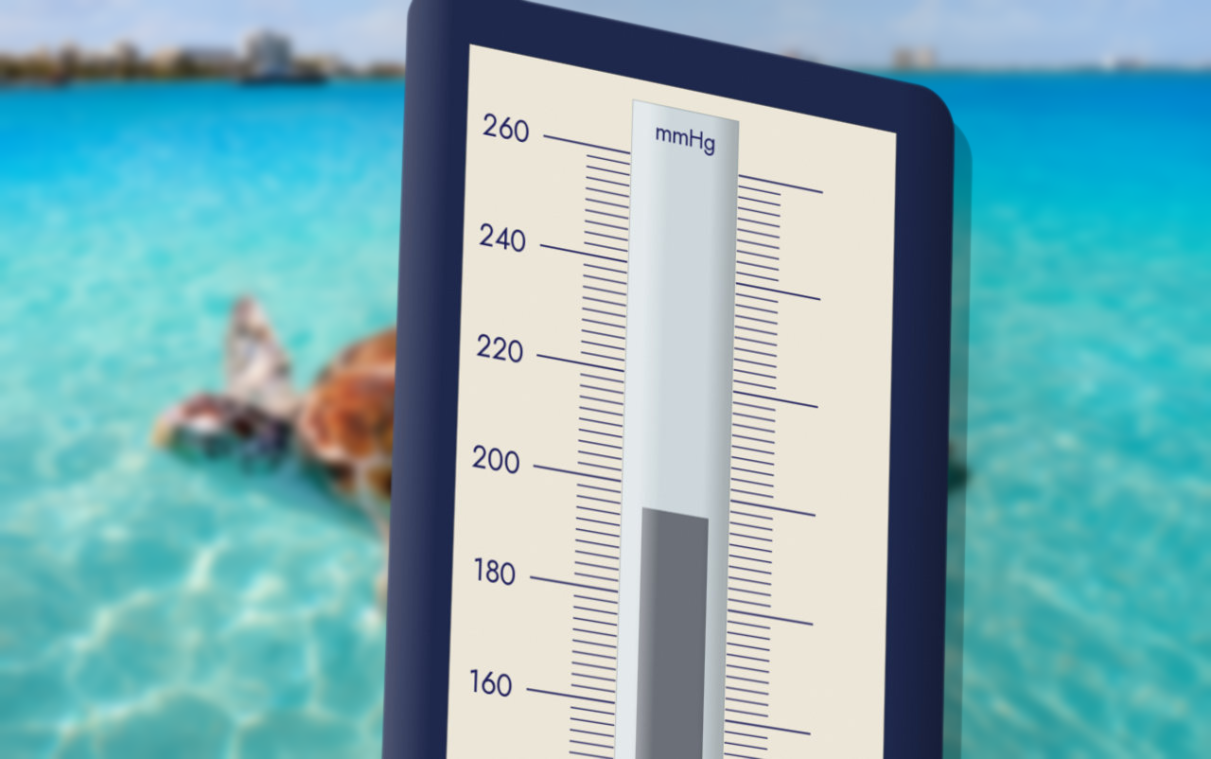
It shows 196 (mmHg)
